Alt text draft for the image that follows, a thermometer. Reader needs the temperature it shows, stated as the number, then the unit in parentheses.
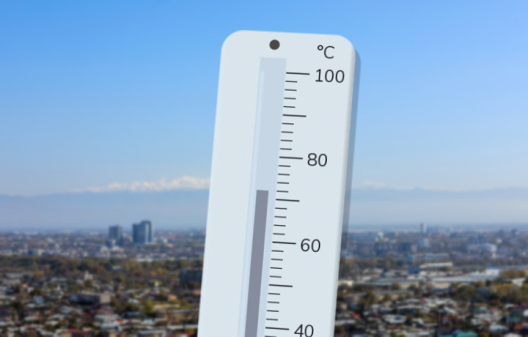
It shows 72 (°C)
